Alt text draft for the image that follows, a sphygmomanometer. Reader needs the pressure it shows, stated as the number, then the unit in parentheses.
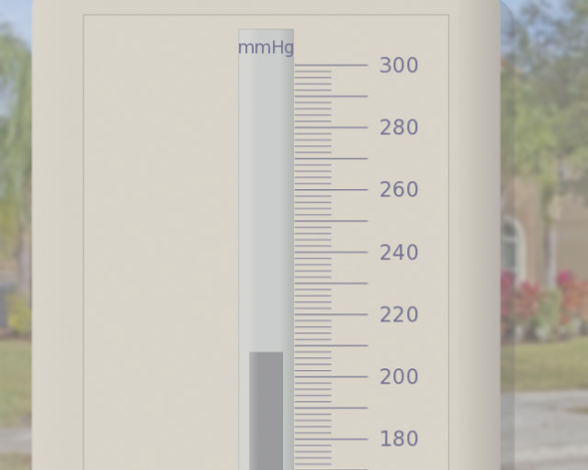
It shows 208 (mmHg)
